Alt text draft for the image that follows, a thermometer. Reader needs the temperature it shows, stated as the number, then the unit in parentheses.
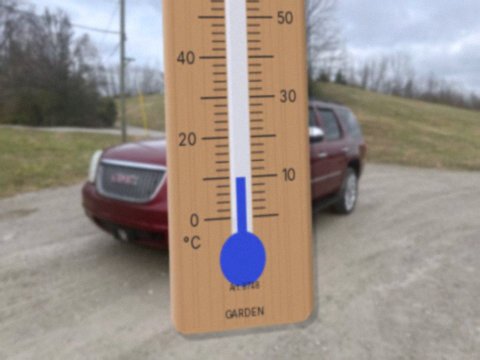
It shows 10 (°C)
